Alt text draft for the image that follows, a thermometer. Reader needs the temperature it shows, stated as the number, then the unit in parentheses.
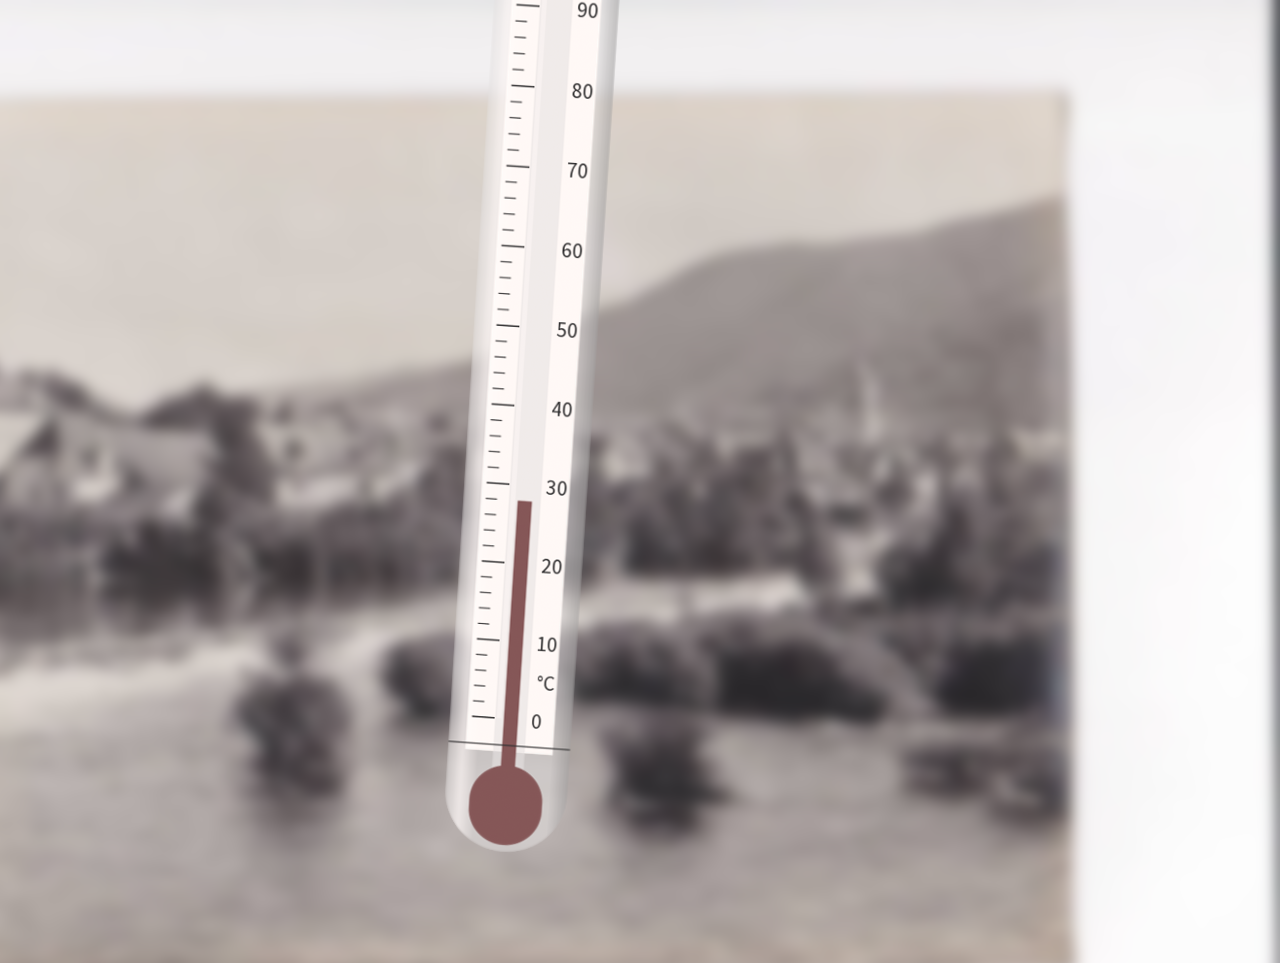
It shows 28 (°C)
